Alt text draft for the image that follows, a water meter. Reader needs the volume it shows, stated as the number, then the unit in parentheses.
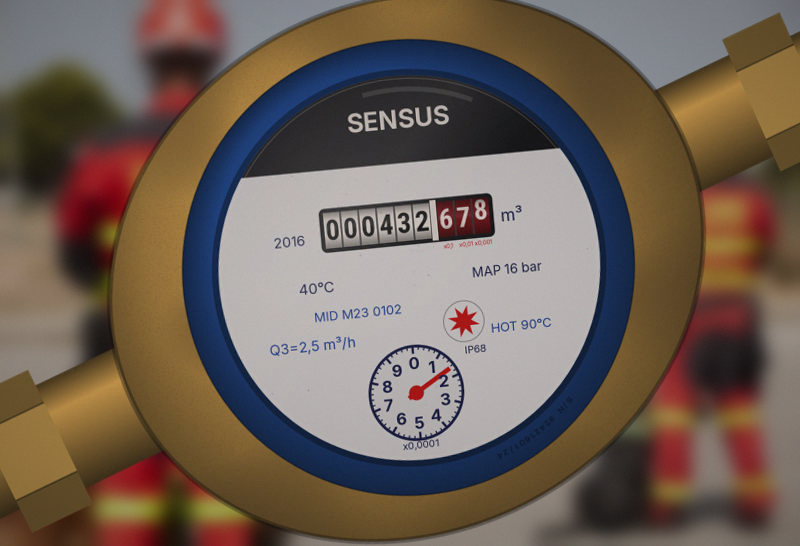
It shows 432.6781 (m³)
